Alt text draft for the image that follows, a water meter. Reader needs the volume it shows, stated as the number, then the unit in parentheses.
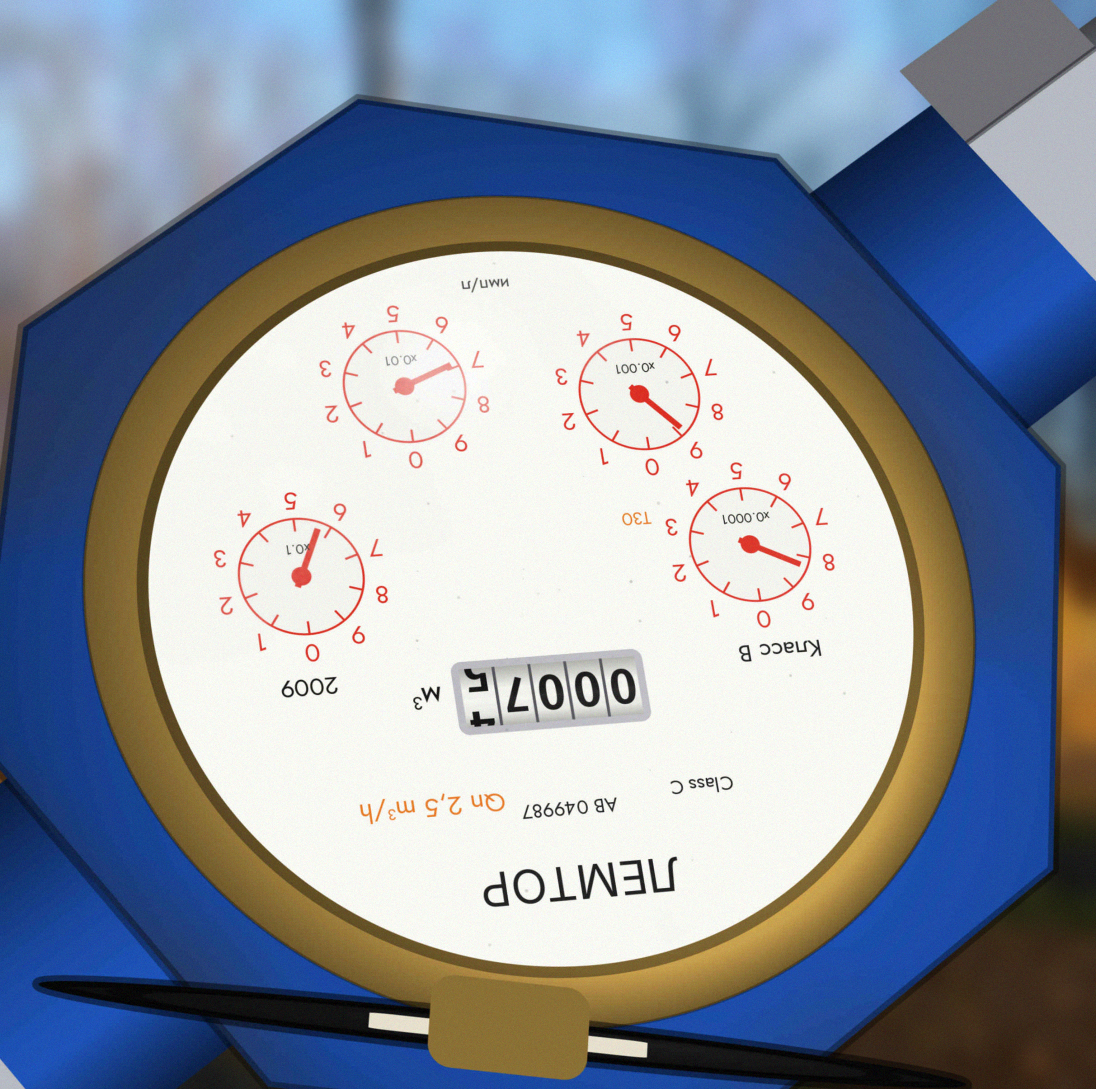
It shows 74.5688 (m³)
